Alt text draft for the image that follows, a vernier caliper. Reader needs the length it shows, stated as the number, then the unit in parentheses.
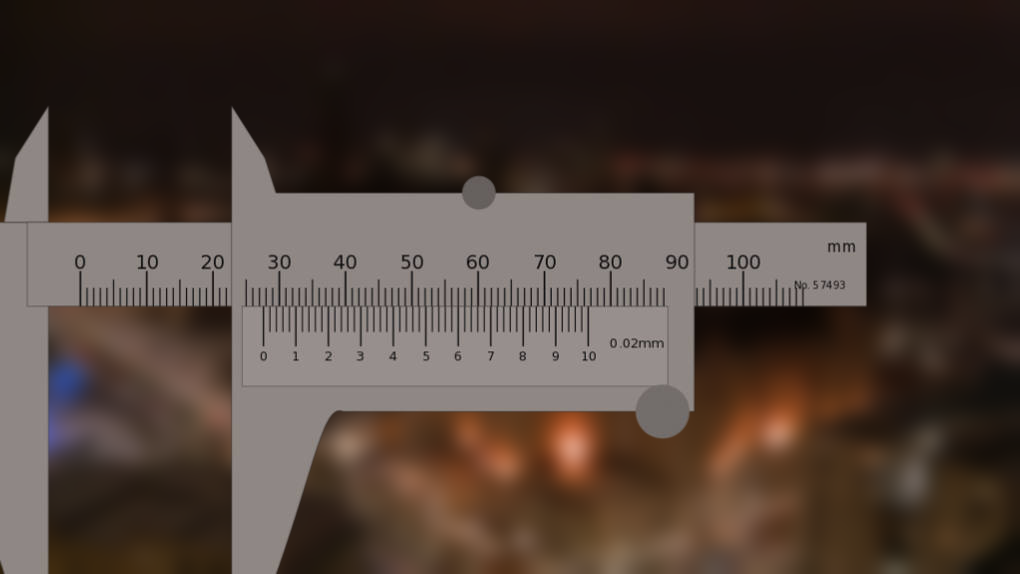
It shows 27.6 (mm)
